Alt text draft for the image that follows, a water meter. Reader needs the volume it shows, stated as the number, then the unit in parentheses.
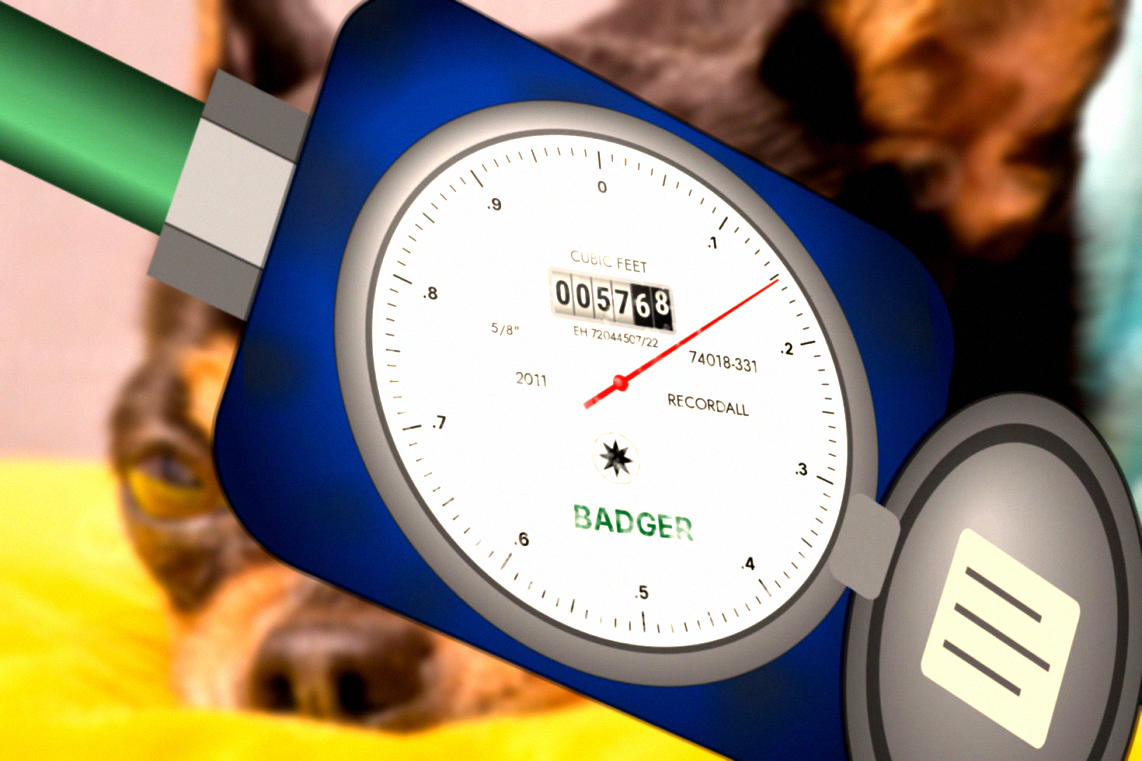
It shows 5768.15 (ft³)
